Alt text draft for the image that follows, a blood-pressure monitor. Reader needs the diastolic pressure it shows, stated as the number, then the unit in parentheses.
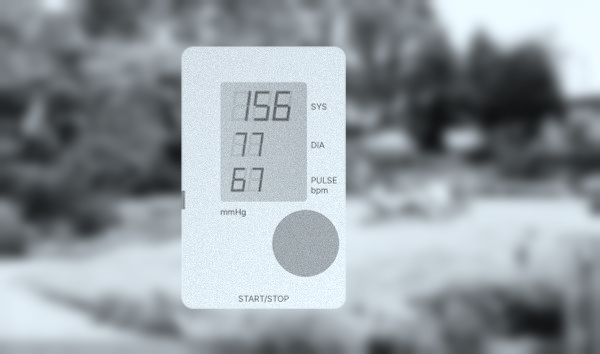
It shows 77 (mmHg)
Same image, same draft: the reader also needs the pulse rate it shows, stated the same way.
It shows 67 (bpm)
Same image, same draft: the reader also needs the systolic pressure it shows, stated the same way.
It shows 156 (mmHg)
